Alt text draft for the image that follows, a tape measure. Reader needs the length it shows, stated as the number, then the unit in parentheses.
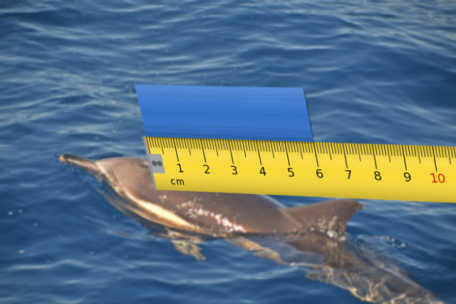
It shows 6 (cm)
